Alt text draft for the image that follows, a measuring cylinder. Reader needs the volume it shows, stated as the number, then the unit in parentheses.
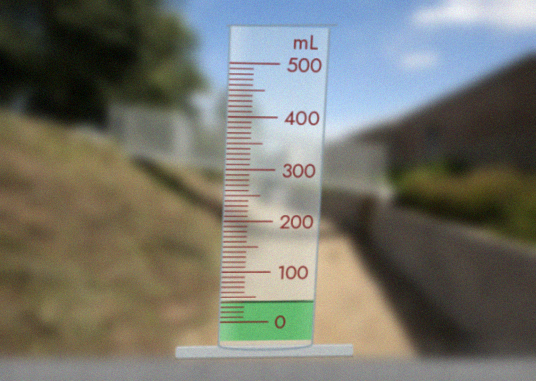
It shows 40 (mL)
